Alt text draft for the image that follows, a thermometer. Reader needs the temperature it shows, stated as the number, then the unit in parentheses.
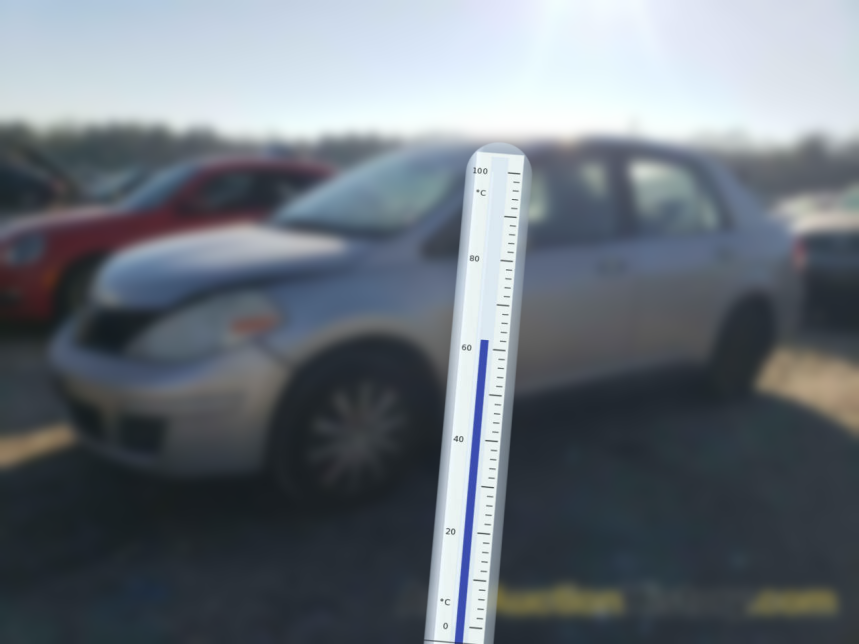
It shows 62 (°C)
